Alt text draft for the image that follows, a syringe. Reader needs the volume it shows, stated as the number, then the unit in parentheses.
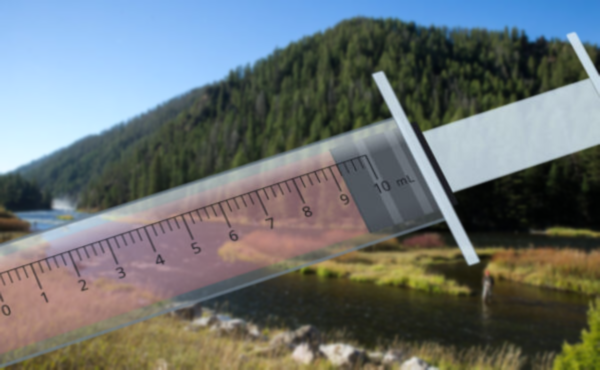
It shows 9.2 (mL)
